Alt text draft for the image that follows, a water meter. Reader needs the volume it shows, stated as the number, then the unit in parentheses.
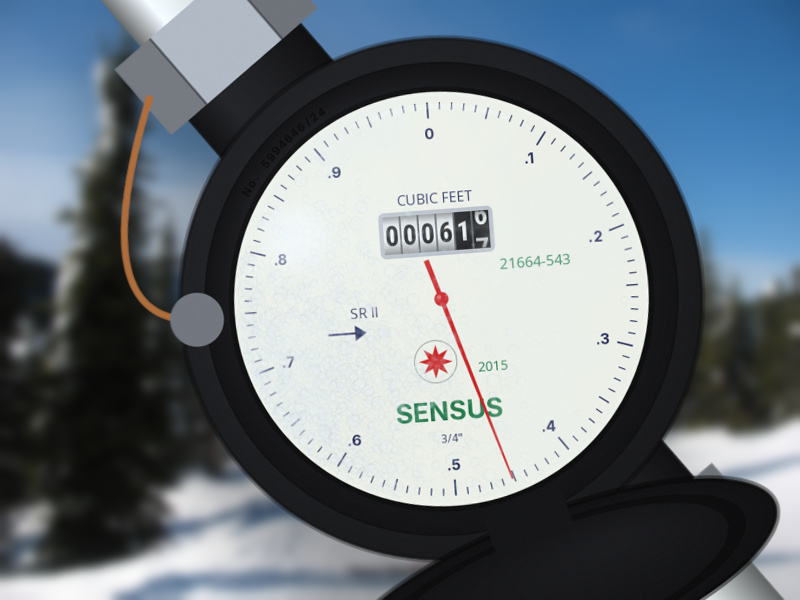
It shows 616.45 (ft³)
